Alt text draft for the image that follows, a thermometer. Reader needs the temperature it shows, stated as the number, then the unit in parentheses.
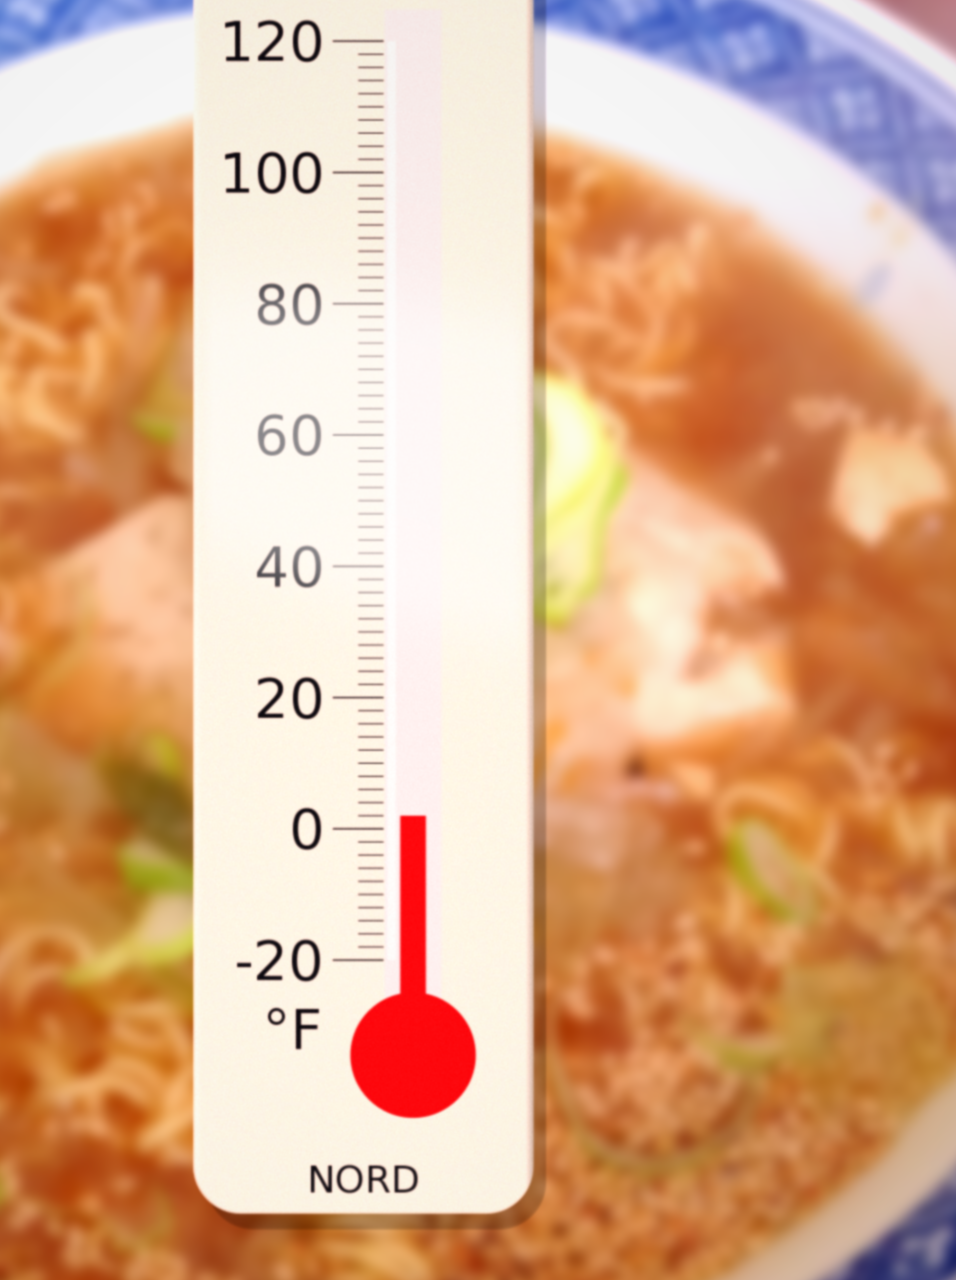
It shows 2 (°F)
